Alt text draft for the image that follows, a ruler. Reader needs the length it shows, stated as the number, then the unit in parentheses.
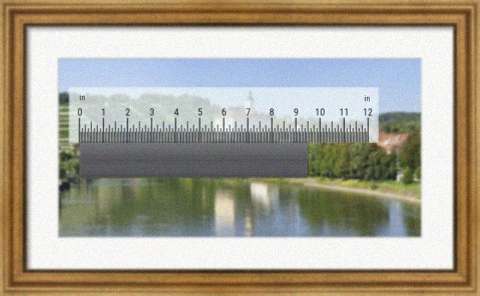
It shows 9.5 (in)
